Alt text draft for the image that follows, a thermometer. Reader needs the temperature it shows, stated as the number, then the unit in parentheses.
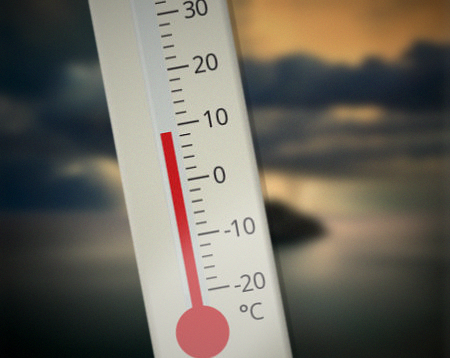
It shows 9 (°C)
